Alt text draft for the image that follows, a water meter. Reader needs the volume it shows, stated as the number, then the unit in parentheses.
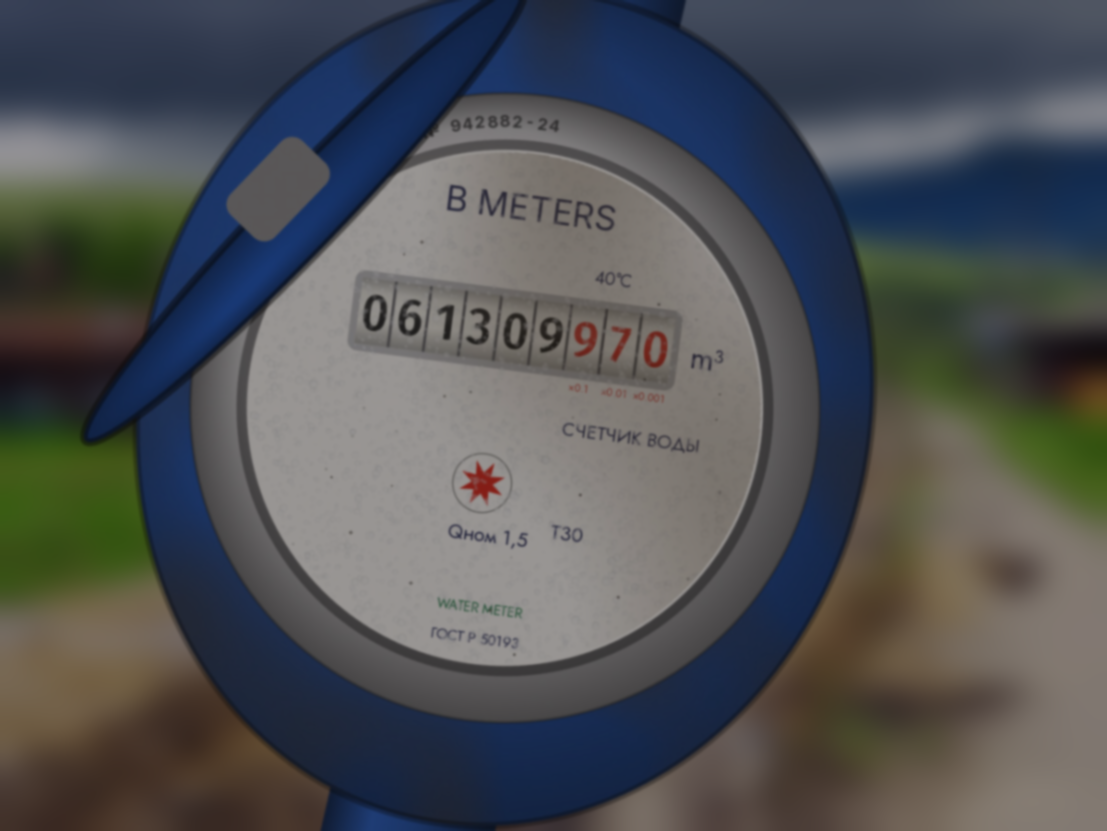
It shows 61309.970 (m³)
